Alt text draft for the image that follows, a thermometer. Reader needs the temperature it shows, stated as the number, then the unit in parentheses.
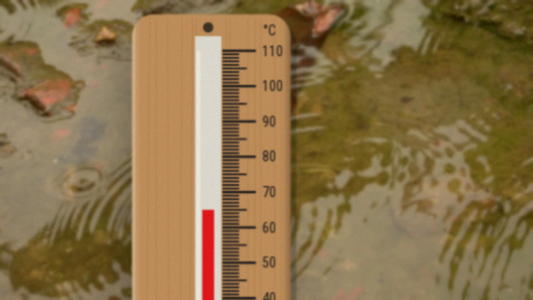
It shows 65 (°C)
